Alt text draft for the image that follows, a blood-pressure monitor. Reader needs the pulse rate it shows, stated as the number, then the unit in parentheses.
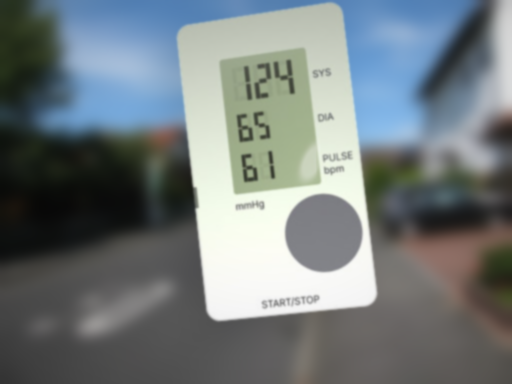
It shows 61 (bpm)
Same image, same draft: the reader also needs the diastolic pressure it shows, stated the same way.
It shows 65 (mmHg)
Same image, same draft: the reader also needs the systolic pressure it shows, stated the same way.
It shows 124 (mmHg)
